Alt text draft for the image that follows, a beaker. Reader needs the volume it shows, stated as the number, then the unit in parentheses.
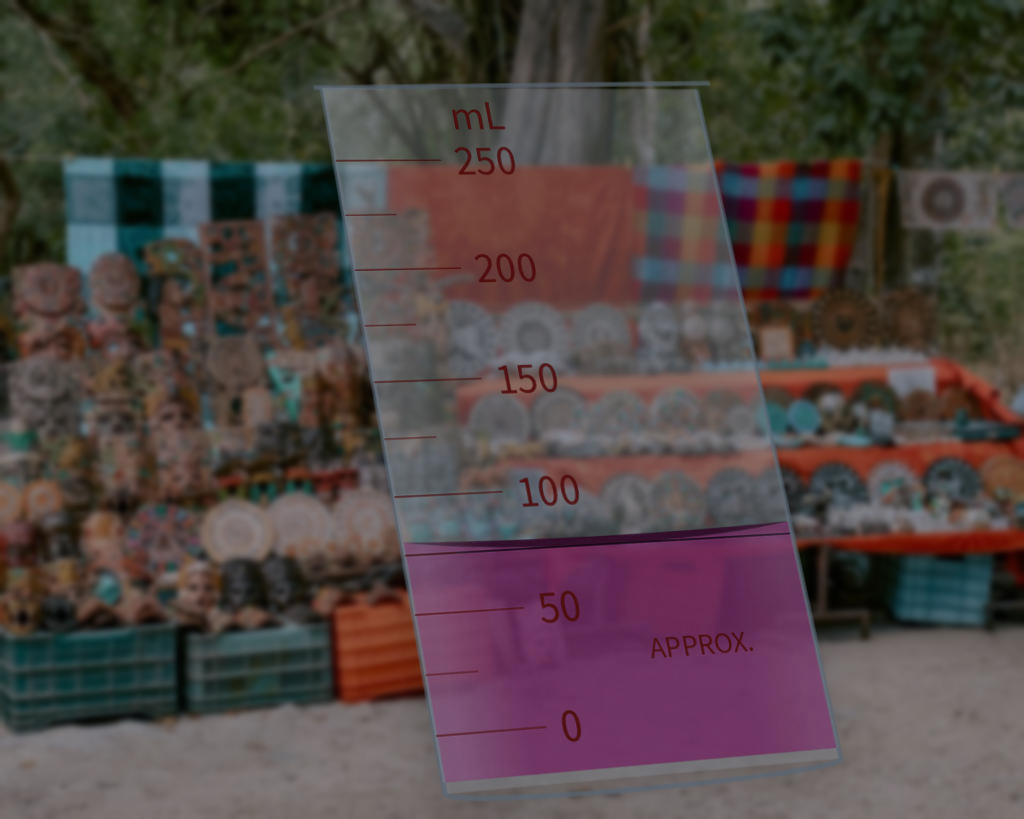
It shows 75 (mL)
